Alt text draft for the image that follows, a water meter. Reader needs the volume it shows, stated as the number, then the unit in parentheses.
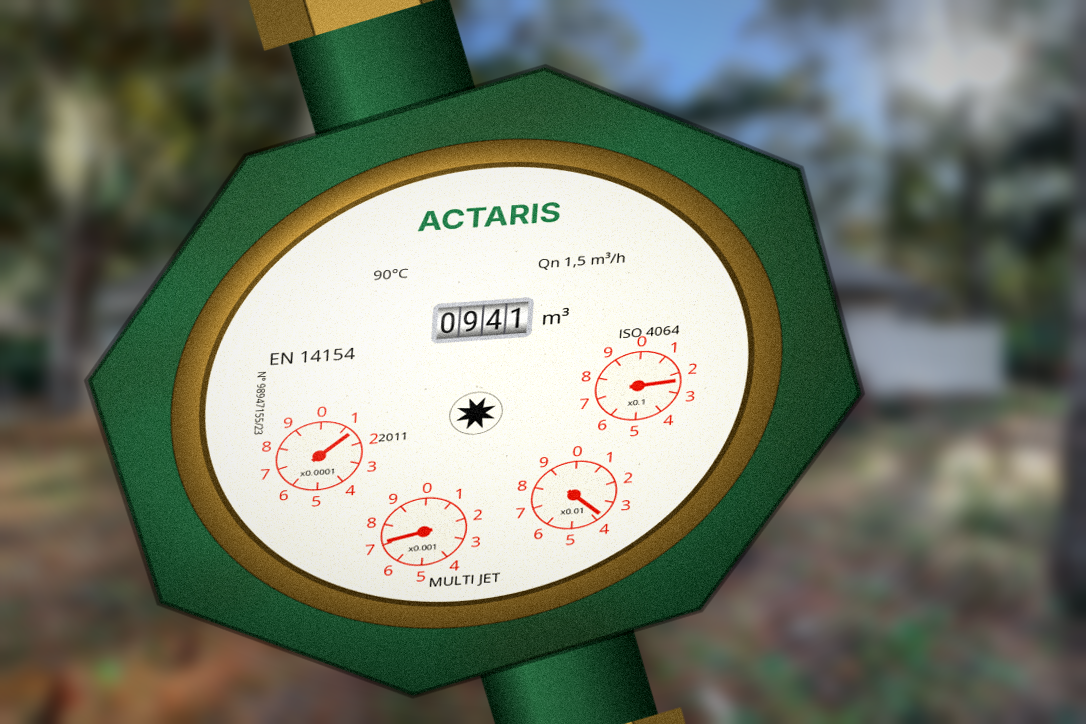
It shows 941.2371 (m³)
